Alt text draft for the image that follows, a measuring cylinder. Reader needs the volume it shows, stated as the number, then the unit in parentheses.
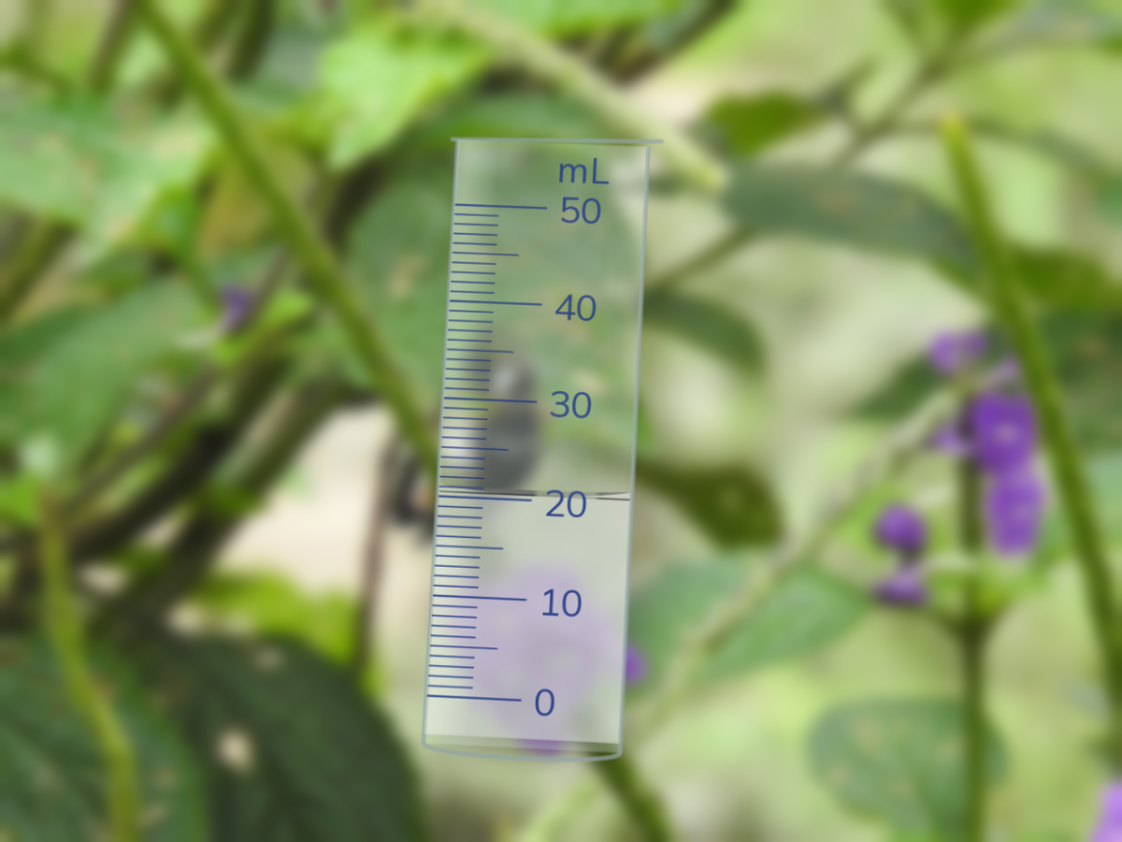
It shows 20.5 (mL)
